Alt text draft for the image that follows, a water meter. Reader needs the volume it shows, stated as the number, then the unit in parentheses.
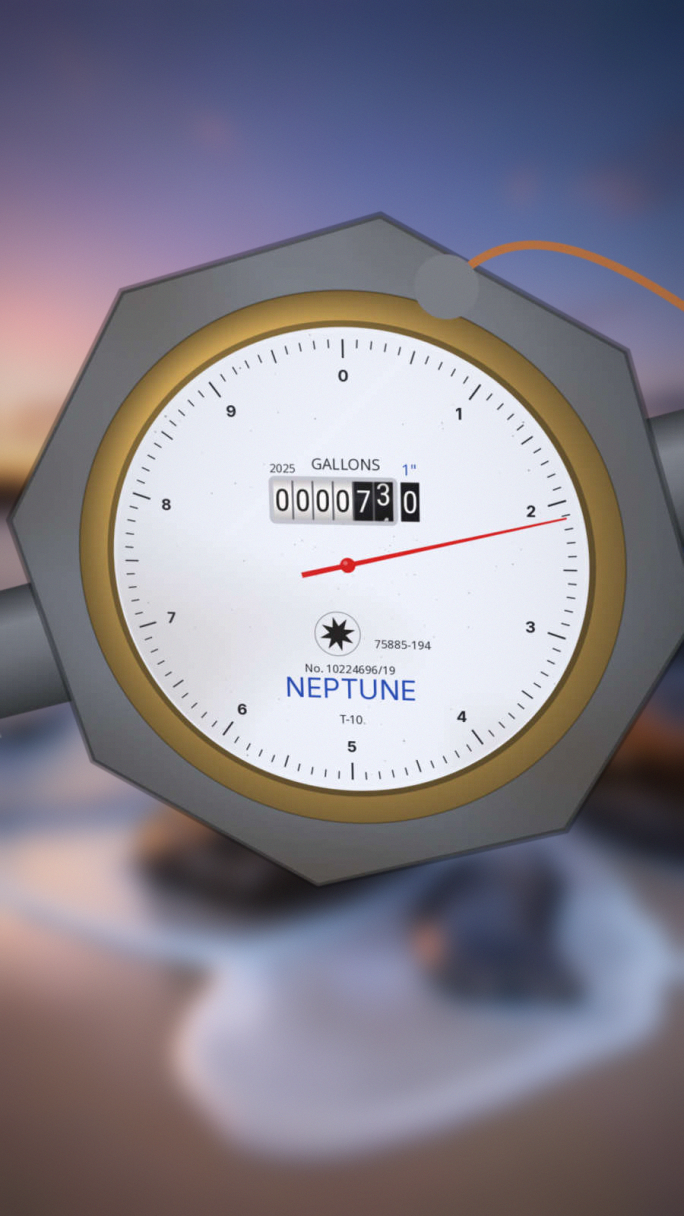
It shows 732.1 (gal)
